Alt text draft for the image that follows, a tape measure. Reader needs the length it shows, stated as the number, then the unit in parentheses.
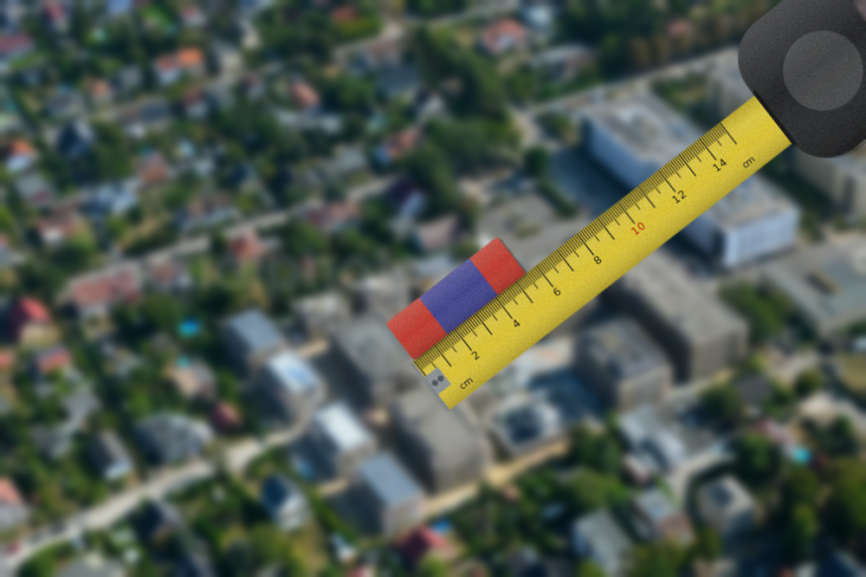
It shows 5.5 (cm)
